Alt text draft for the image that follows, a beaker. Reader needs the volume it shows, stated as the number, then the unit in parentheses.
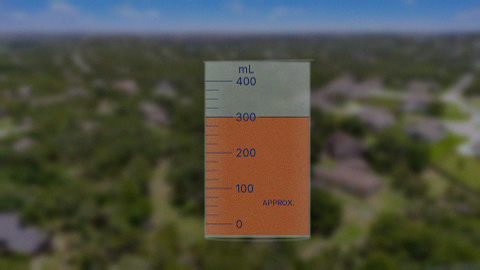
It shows 300 (mL)
